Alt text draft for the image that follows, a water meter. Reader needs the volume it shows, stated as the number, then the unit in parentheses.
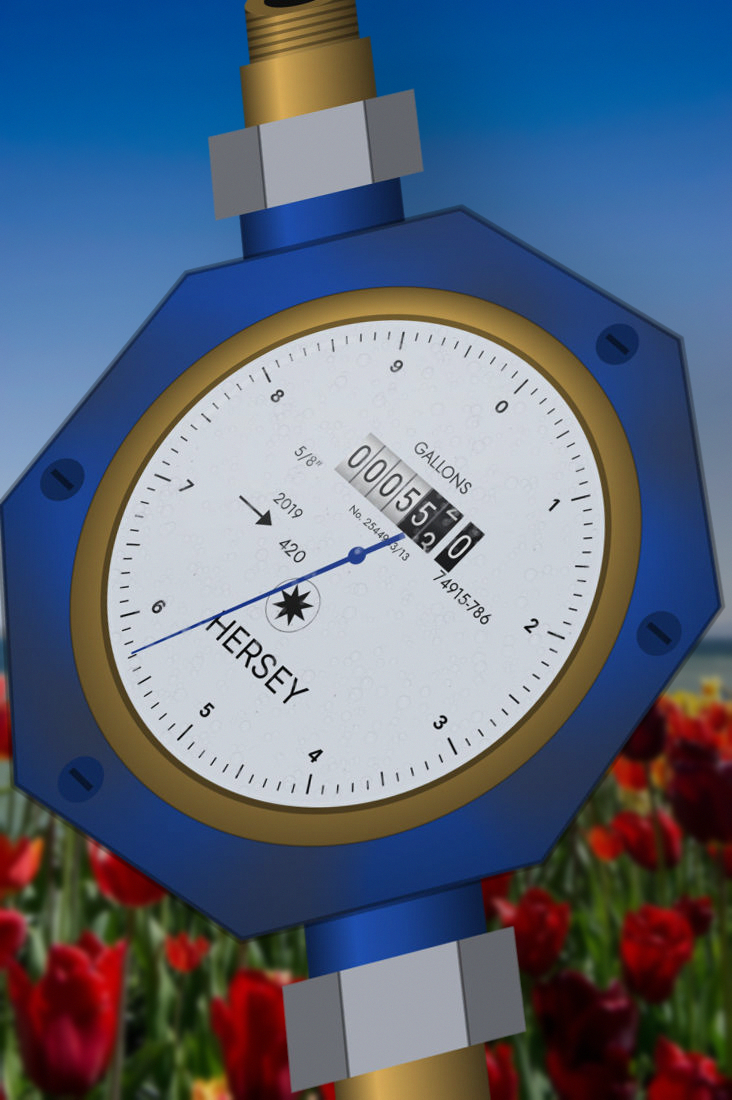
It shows 5525.7 (gal)
